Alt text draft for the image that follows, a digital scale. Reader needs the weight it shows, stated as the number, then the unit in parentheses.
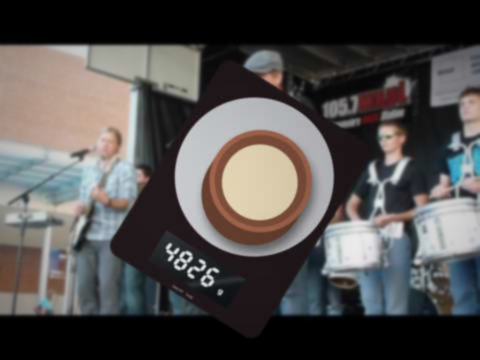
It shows 4826 (g)
